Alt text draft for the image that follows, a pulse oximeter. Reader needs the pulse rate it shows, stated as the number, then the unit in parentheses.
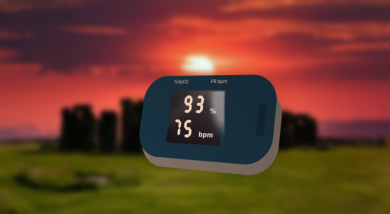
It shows 75 (bpm)
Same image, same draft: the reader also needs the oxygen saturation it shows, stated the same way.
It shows 93 (%)
